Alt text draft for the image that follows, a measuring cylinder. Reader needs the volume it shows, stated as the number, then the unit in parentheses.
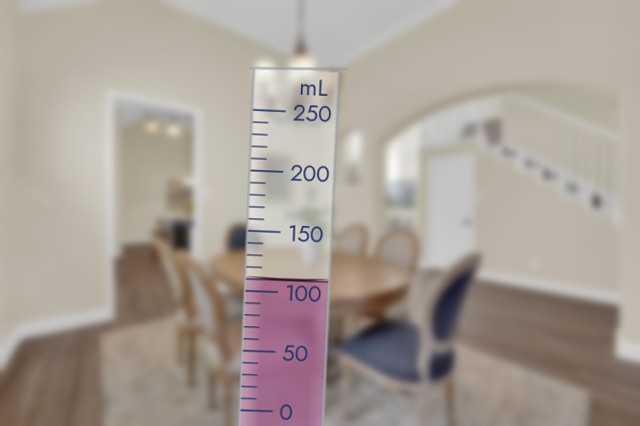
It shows 110 (mL)
